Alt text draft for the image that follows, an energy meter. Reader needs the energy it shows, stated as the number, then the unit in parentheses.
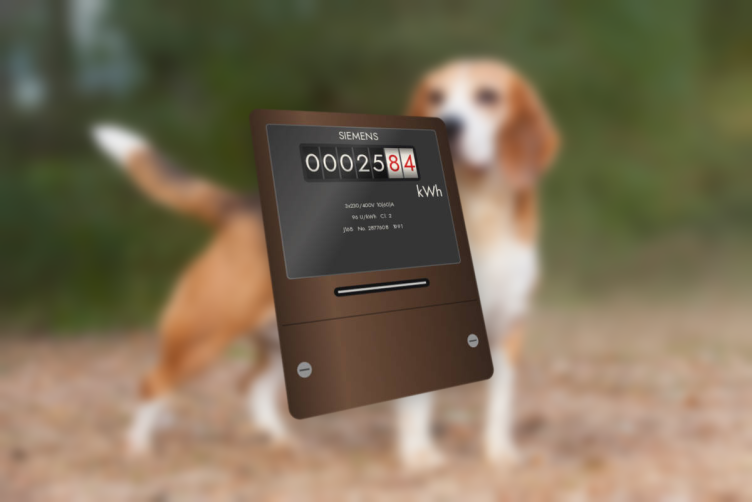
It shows 25.84 (kWh)
